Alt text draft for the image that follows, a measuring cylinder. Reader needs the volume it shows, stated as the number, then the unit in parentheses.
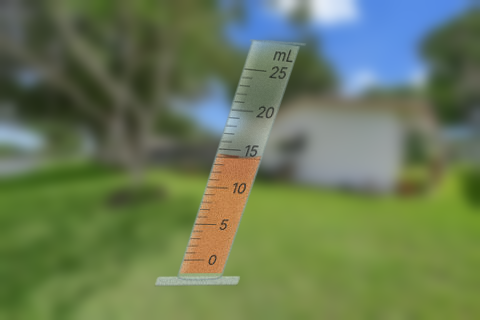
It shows 14 (mL)
